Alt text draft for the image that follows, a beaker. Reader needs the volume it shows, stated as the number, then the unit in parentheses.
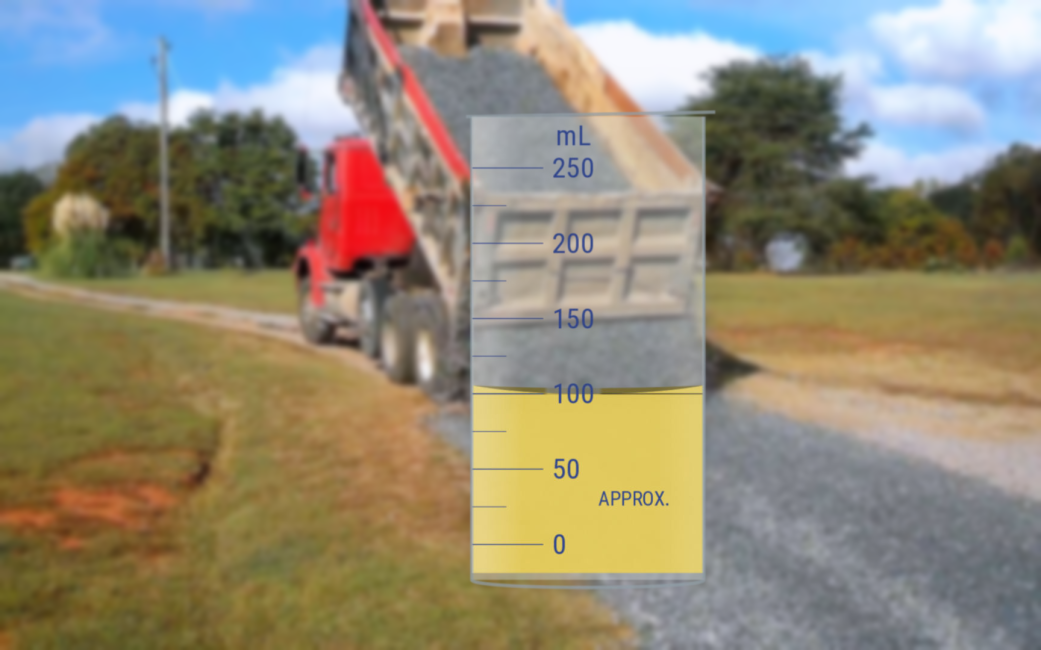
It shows 100 (mL)
